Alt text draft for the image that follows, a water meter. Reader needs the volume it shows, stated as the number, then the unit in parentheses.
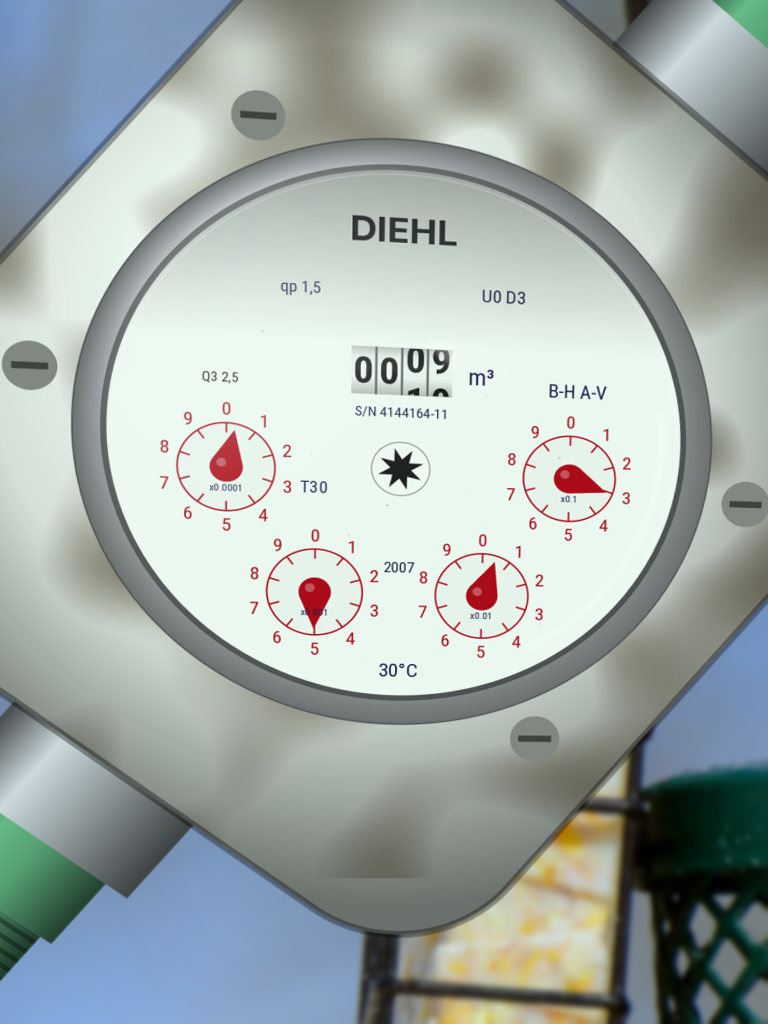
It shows 9.3050 (m³)
